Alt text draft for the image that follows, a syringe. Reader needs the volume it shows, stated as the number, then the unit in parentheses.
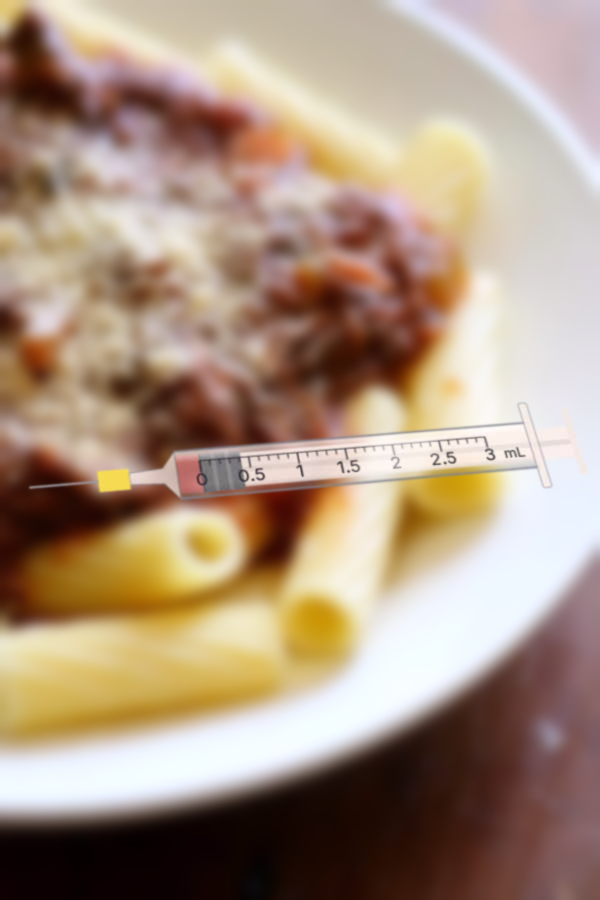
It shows 0 (mL)
